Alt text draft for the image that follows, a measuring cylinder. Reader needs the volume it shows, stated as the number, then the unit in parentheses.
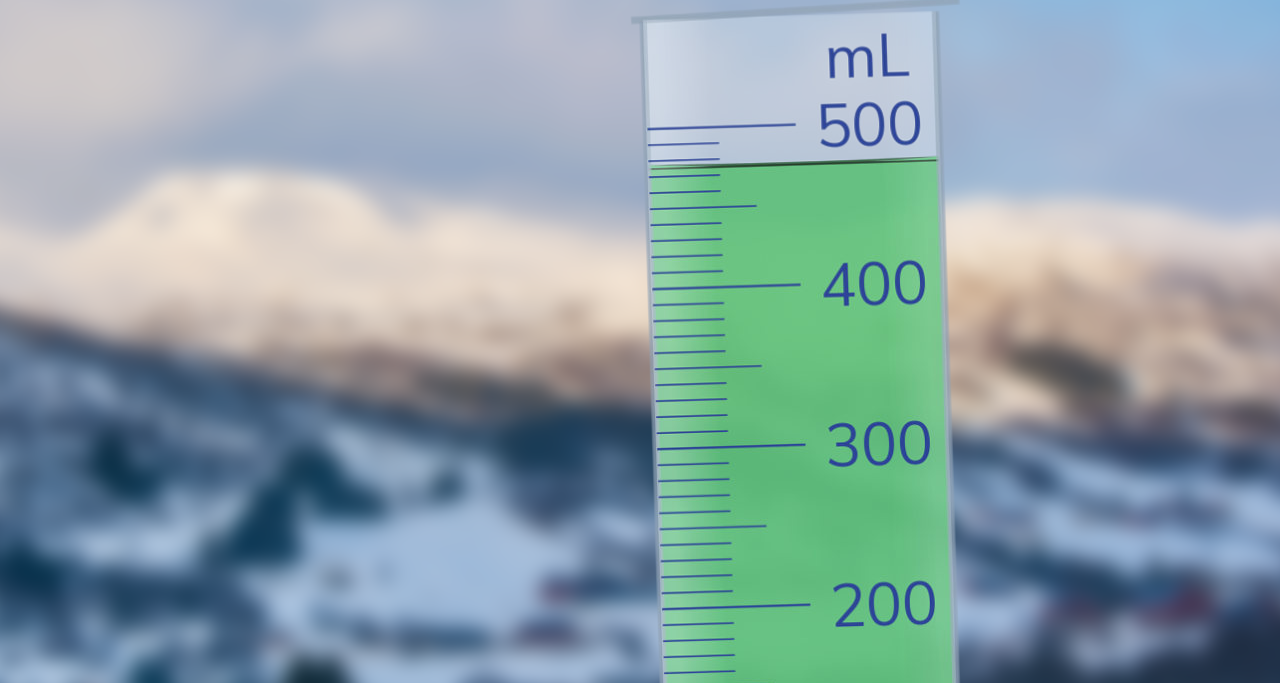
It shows 475 (mL)
